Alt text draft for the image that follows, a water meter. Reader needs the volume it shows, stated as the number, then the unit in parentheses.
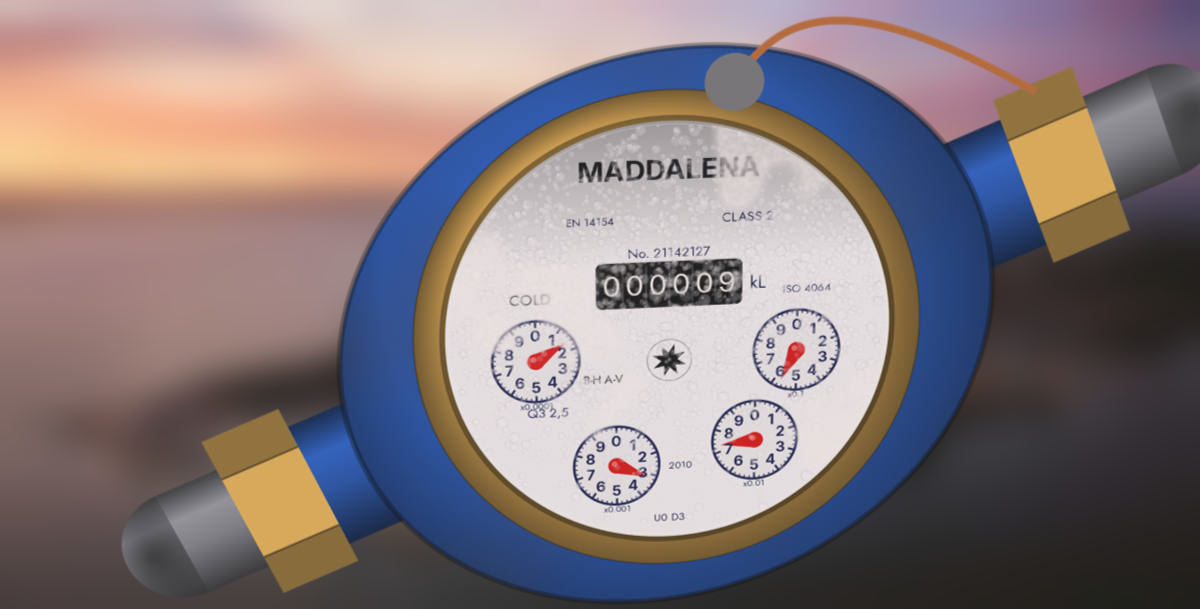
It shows 9.5731 (kL)
